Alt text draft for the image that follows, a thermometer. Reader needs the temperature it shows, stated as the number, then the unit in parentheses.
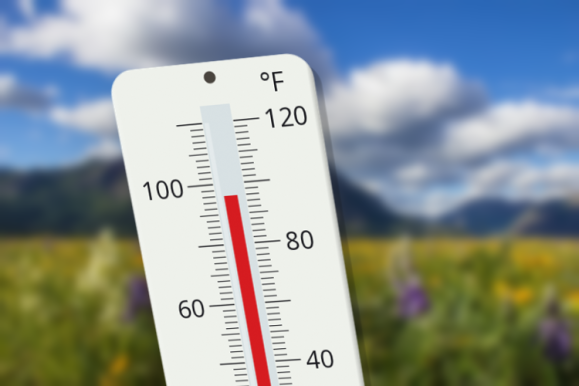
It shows 96 (°F)
